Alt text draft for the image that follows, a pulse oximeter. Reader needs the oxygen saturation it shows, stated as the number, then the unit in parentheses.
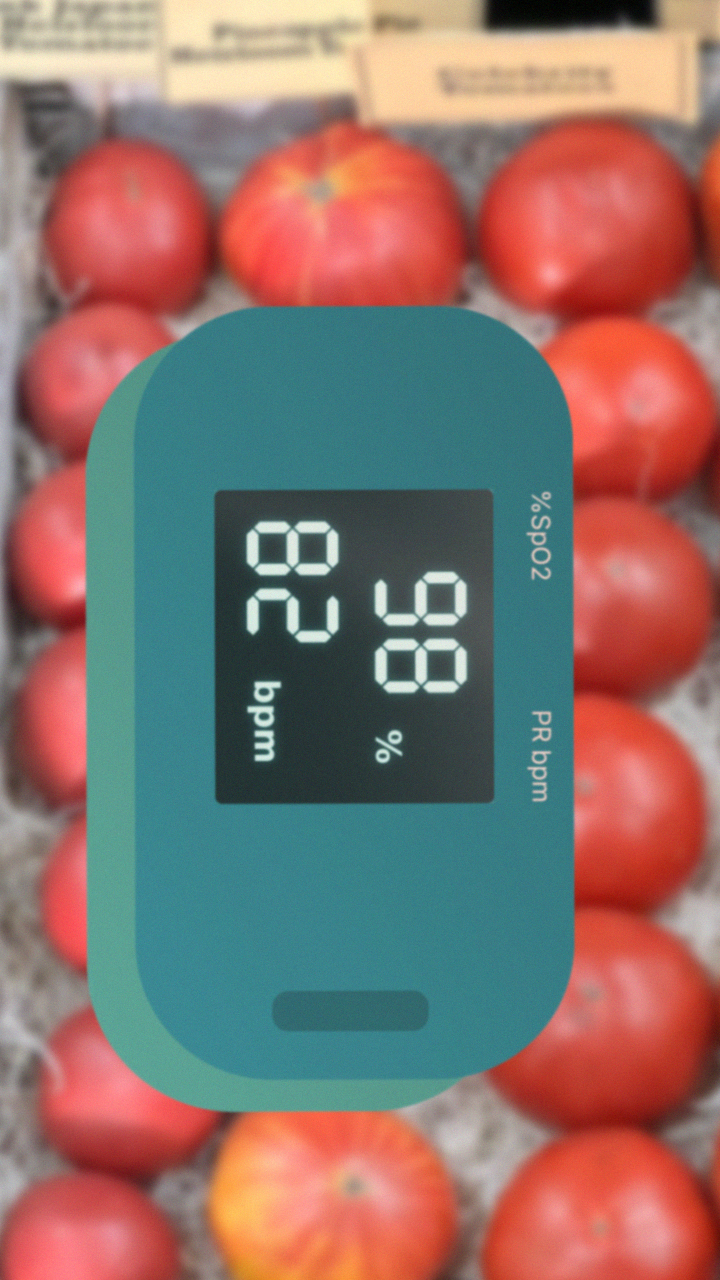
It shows 98 (%)
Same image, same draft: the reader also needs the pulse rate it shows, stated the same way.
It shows 82 (bpm)
